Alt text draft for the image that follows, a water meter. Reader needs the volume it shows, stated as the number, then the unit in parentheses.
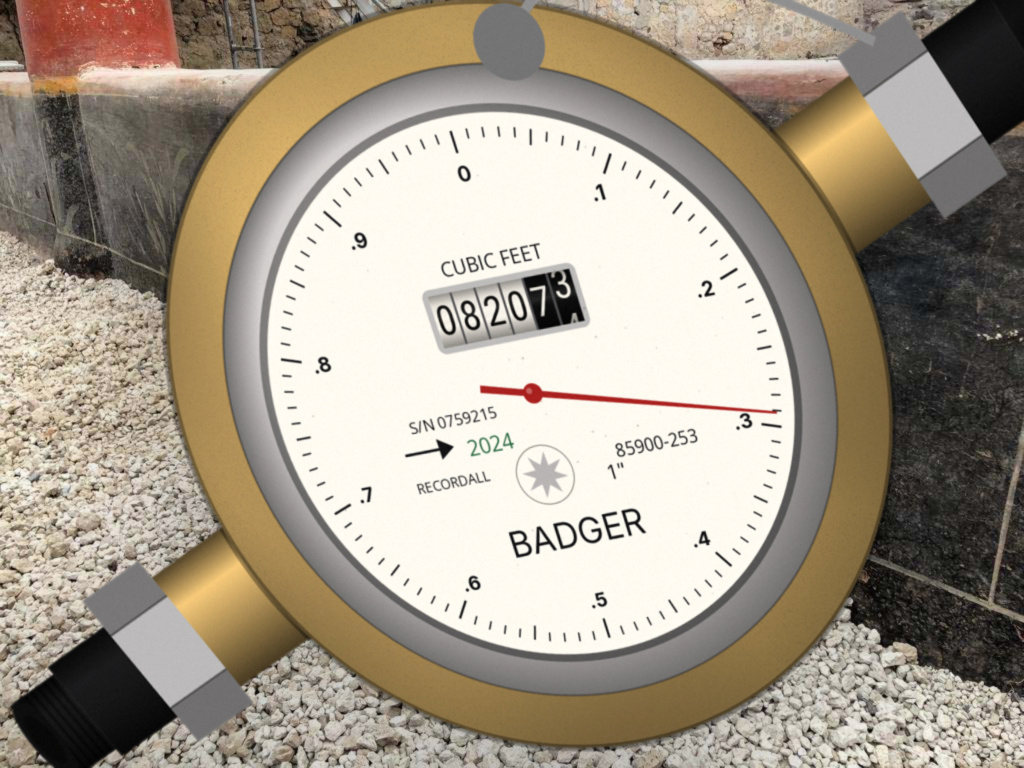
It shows 82073.29 (ft³)
